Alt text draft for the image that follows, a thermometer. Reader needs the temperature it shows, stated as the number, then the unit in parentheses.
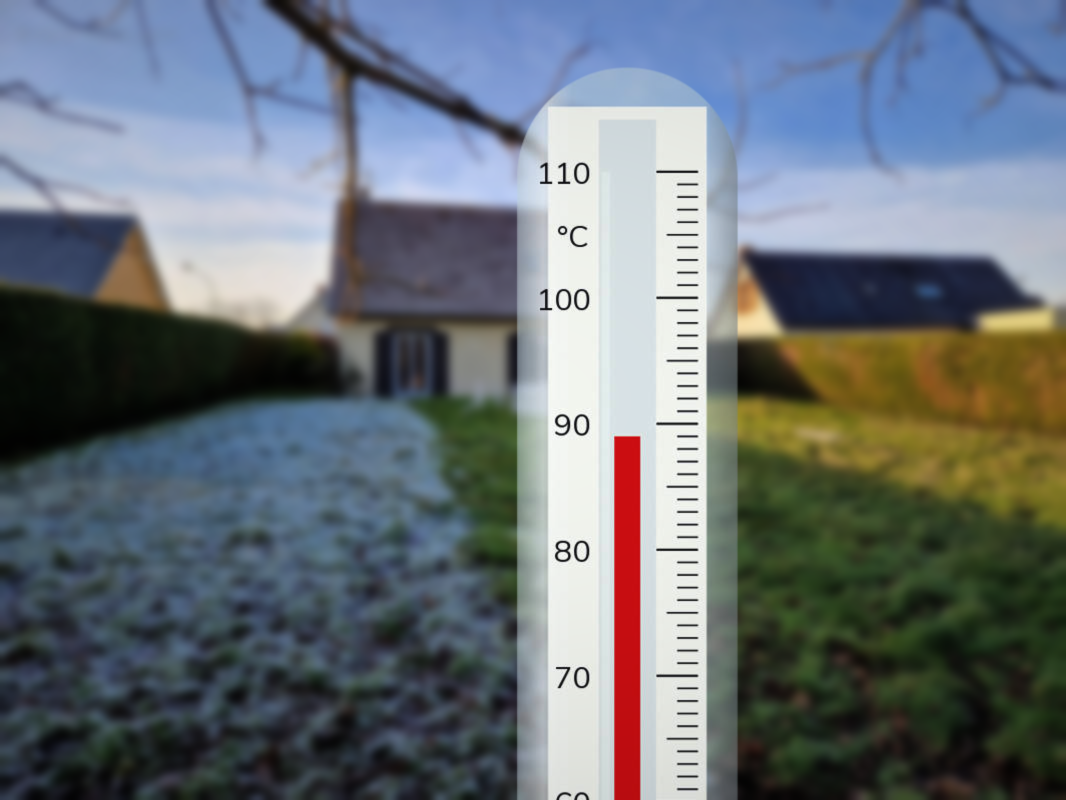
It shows 89 (°C)
